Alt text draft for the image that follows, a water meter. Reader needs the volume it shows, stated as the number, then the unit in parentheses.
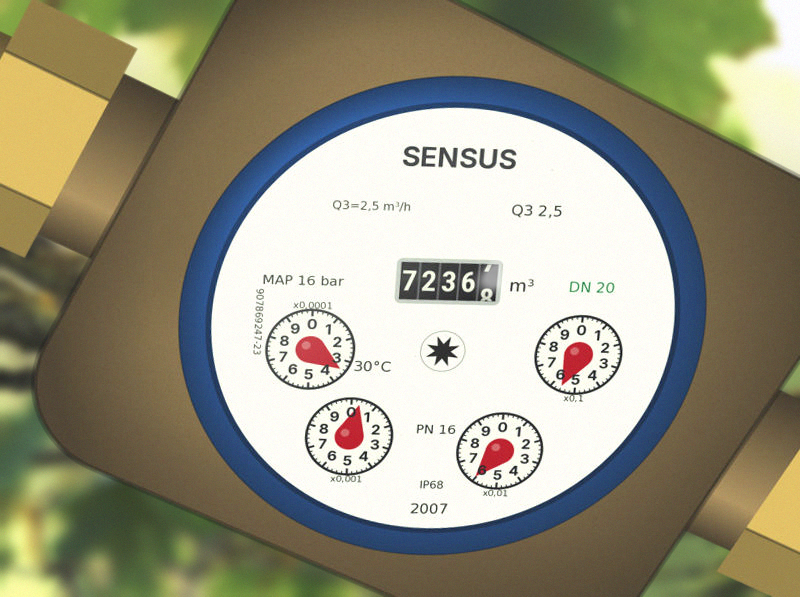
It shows 72367.5603 (m³)
